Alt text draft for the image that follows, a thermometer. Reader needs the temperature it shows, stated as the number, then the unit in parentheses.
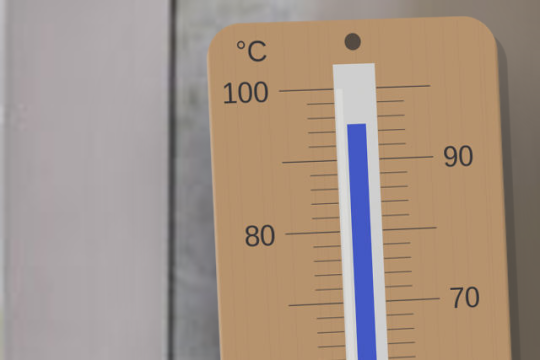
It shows 95 (°C)
